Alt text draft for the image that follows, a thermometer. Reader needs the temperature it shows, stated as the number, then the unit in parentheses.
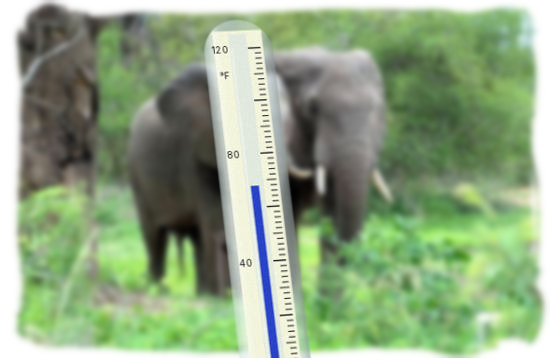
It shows 68 (°F)
